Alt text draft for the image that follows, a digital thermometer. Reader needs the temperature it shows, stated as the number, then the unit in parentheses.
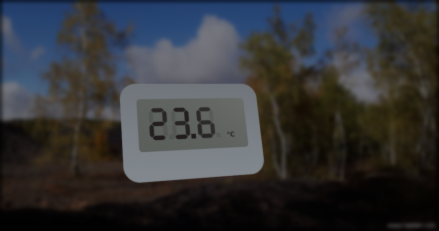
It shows 23.6 (°C)
